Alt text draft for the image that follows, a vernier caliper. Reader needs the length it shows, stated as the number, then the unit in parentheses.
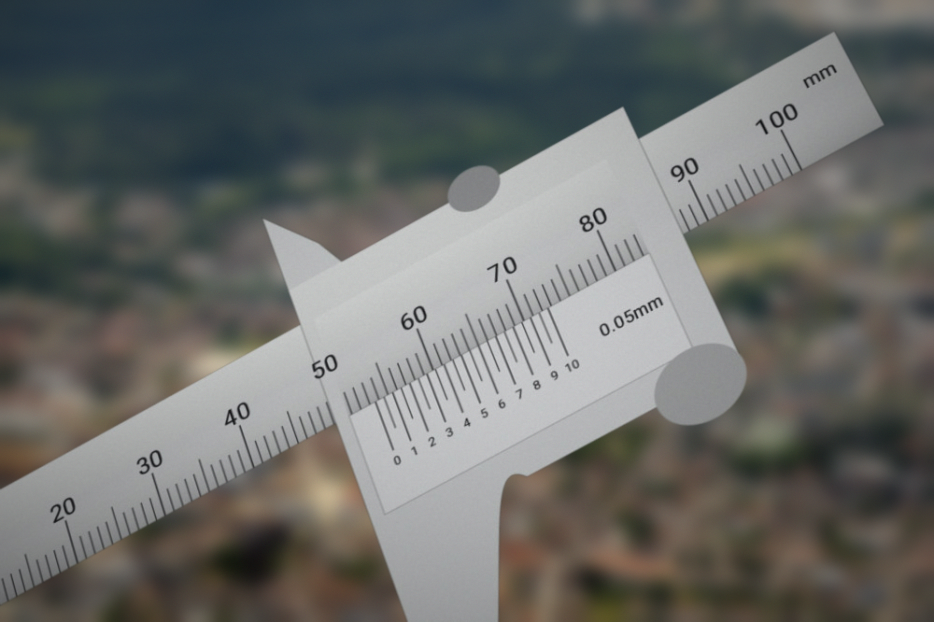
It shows 53.6 (mm)
